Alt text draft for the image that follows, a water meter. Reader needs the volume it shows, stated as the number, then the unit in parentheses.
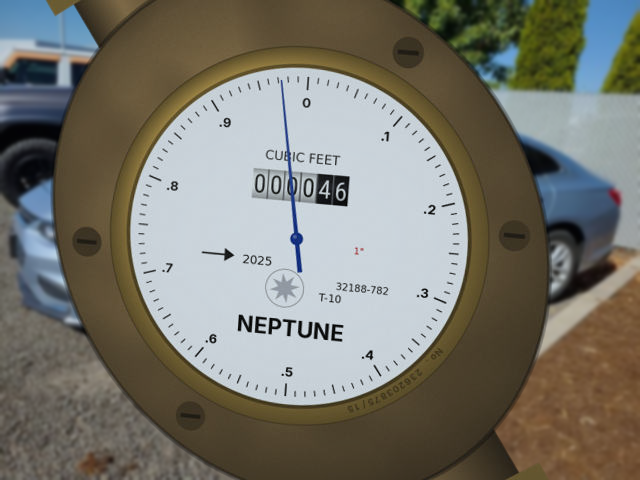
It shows 45.97 (ft³)
